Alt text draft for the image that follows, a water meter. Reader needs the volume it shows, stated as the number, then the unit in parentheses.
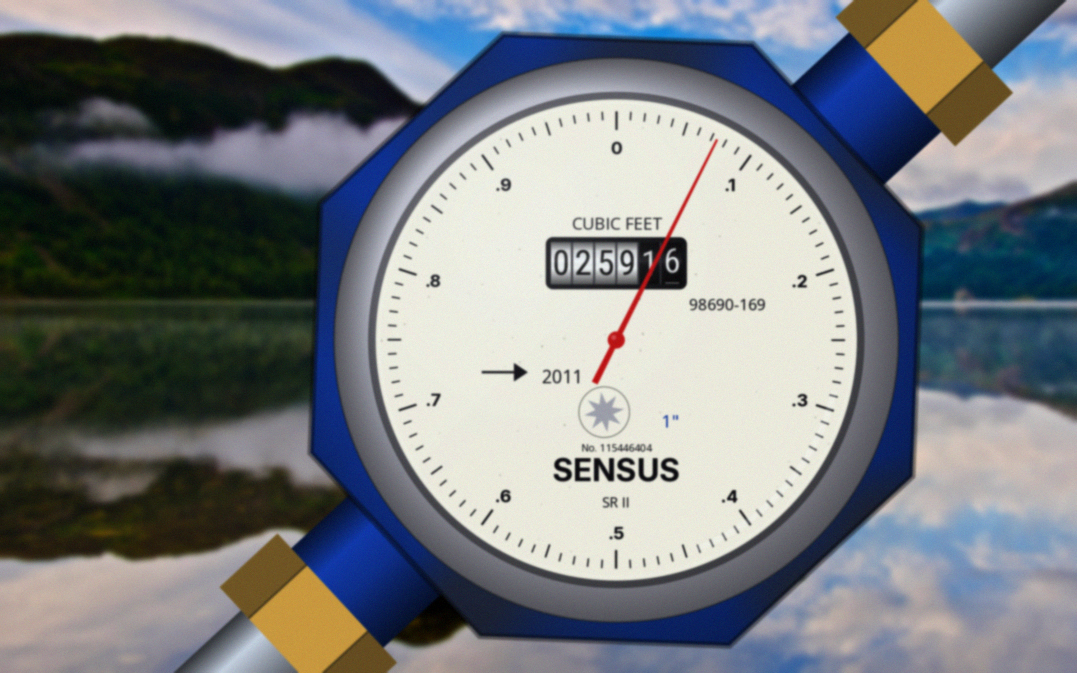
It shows 25916.07 (ft³)
